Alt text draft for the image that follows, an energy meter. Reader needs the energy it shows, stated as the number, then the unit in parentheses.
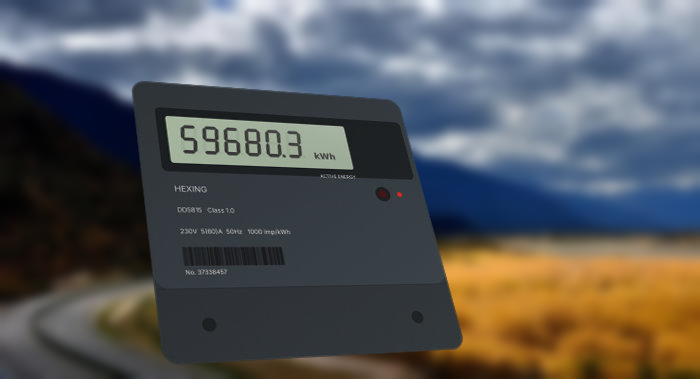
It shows 59680.3 (kWh)
